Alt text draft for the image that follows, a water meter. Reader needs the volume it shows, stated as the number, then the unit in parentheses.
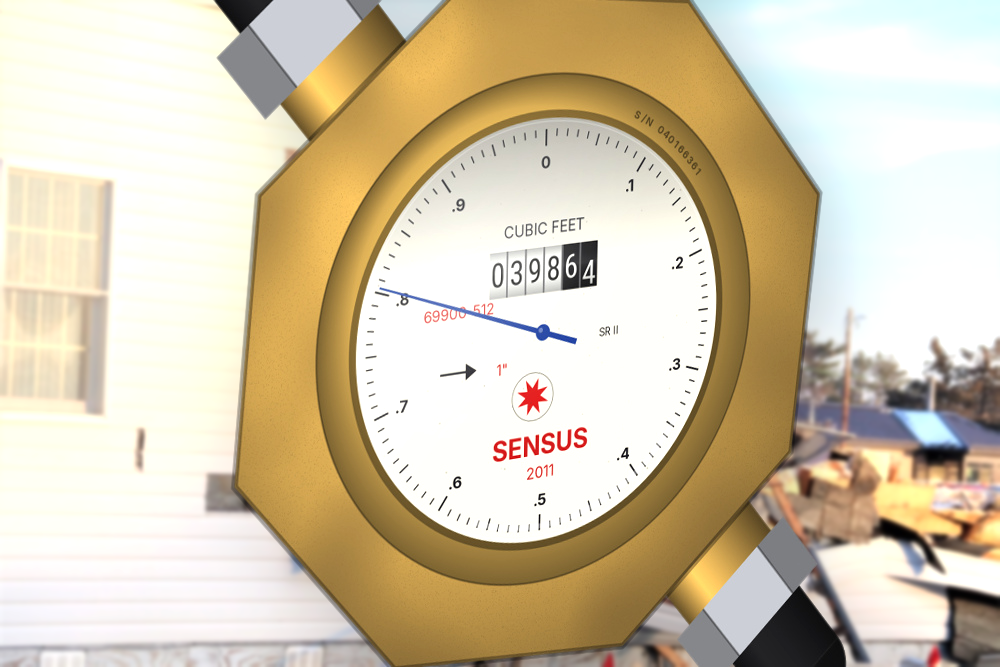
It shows 39863.80 (ft³)
